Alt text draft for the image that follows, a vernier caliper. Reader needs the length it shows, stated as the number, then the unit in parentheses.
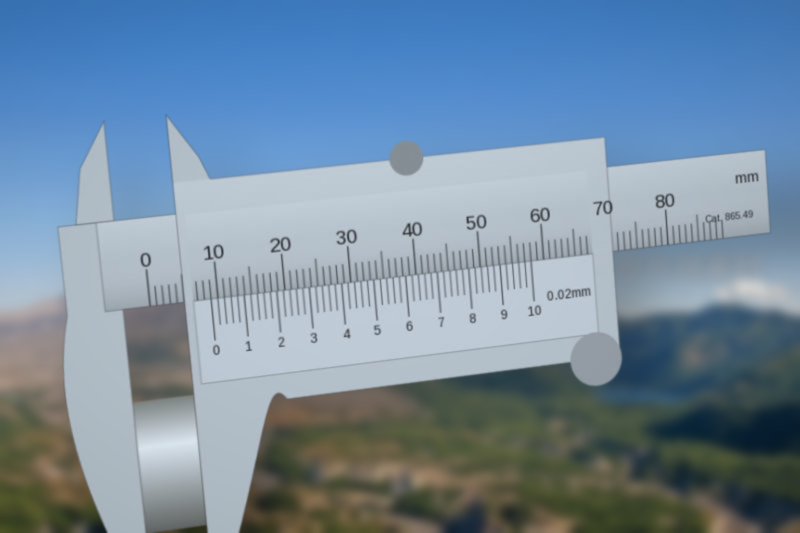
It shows 9.0 (mm)
